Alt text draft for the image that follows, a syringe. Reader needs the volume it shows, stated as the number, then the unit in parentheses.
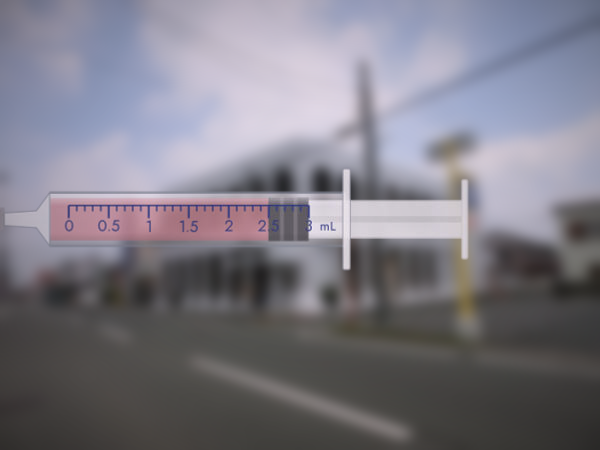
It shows 2.5 (mL)
